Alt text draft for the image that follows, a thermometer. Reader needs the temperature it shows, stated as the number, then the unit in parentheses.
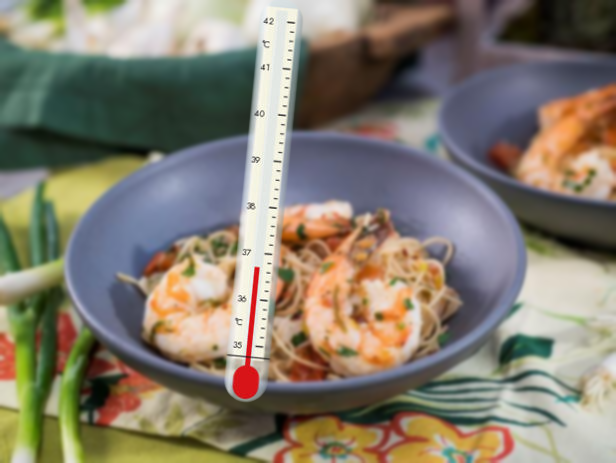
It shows 36.7 (°C)
